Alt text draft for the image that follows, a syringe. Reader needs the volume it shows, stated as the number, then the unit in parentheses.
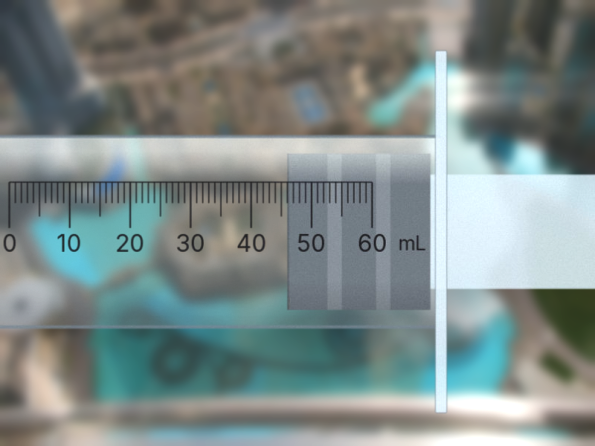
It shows 46 (mL)
